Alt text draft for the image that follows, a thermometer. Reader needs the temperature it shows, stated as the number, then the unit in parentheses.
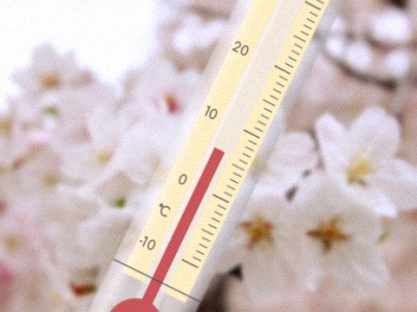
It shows 6 (°C)
